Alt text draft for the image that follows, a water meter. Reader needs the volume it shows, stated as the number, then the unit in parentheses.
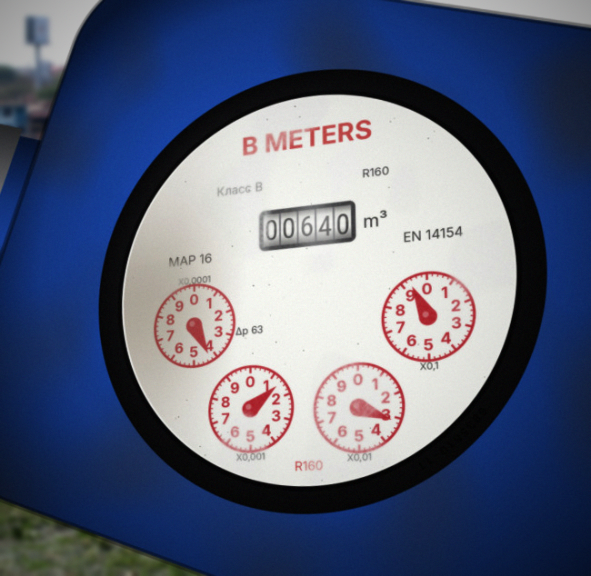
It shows 639.9314 (m³)
